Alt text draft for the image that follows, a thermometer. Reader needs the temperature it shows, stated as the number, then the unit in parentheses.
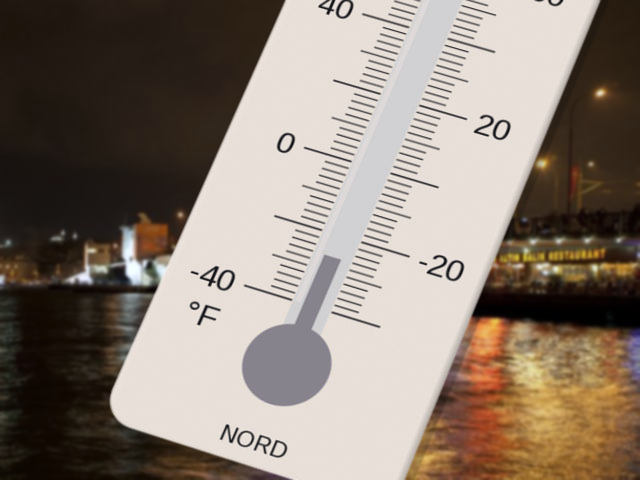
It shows -26 (°F)
